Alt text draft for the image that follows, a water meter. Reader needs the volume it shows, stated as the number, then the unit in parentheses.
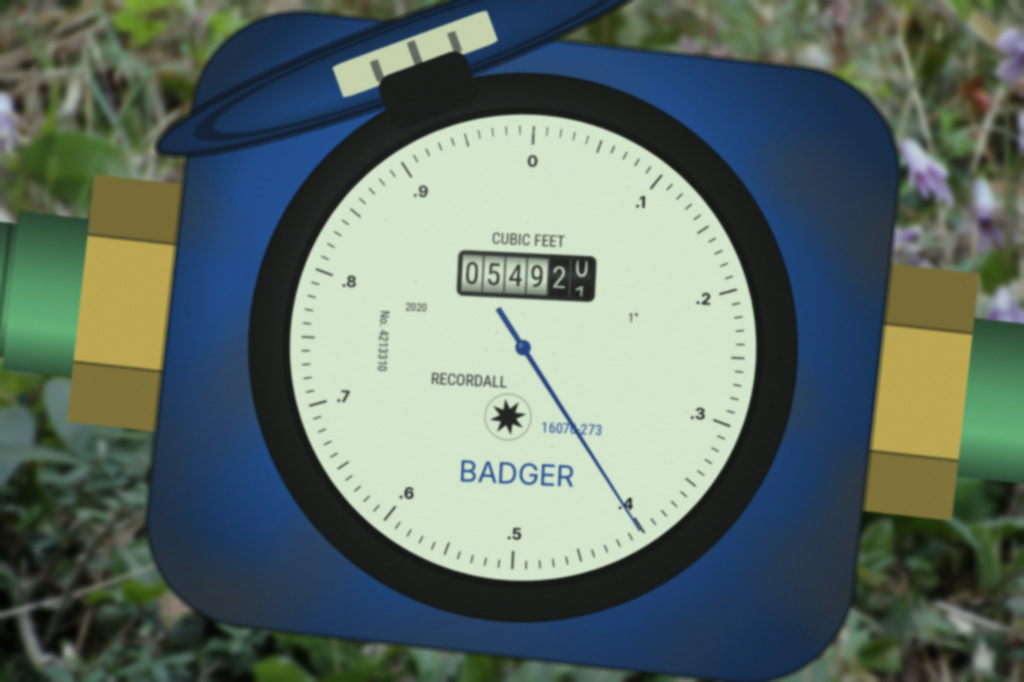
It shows 54920.40 (ft³)
